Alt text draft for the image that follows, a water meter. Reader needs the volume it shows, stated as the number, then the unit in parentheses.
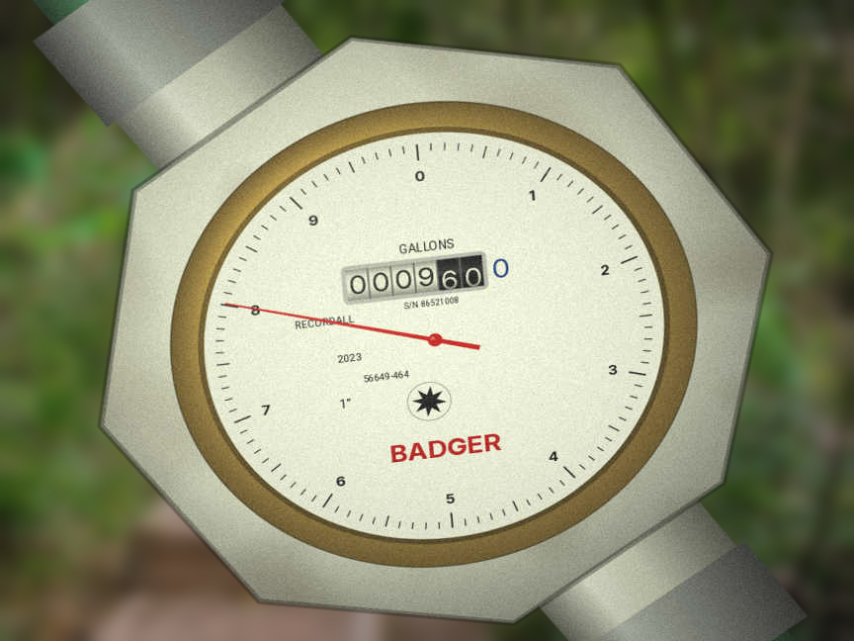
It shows 9598.0 (gal)
